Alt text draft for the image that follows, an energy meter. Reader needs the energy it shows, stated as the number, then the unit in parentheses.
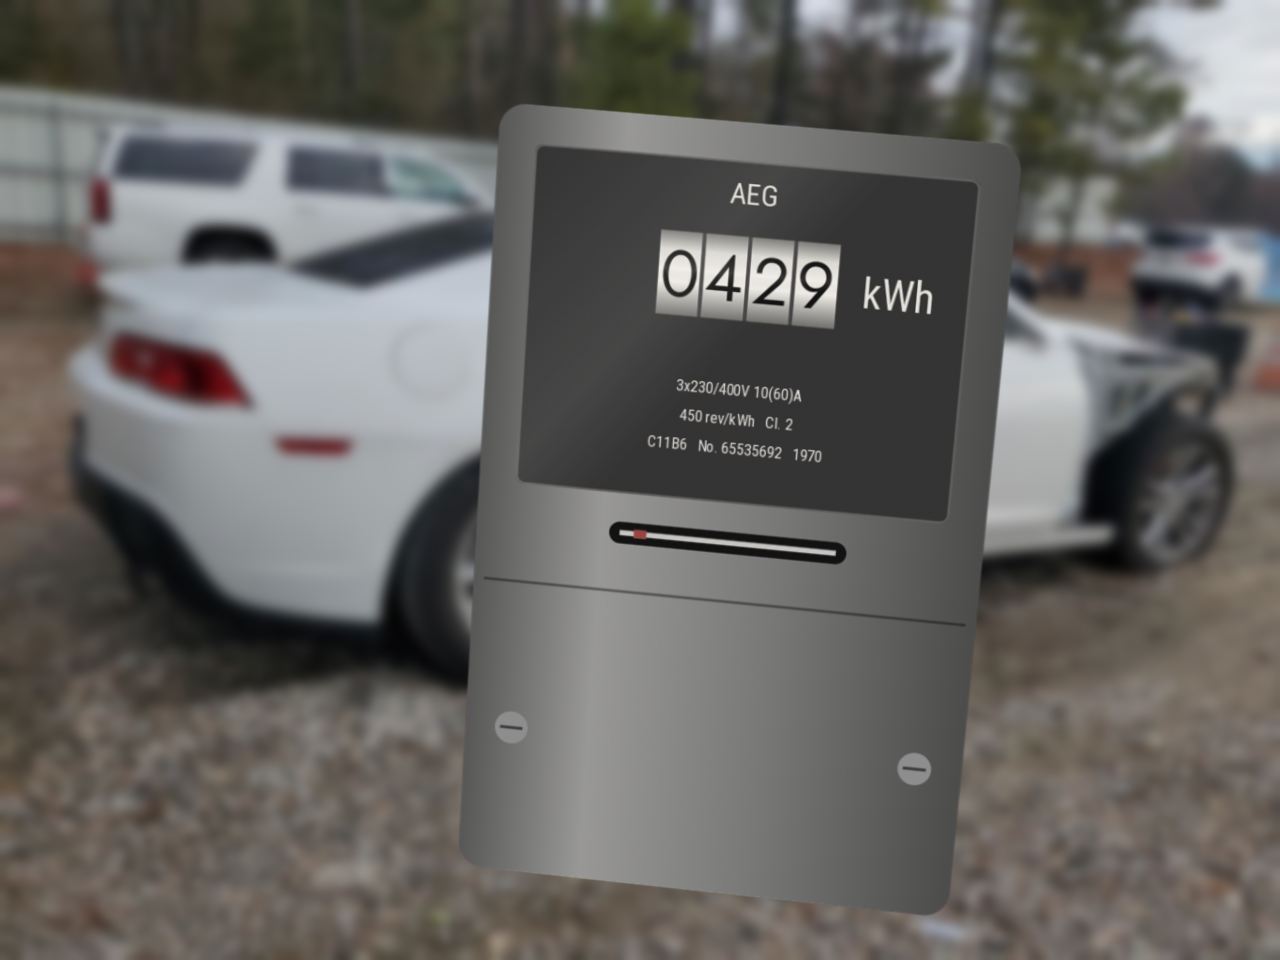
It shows 429 (kWh)
